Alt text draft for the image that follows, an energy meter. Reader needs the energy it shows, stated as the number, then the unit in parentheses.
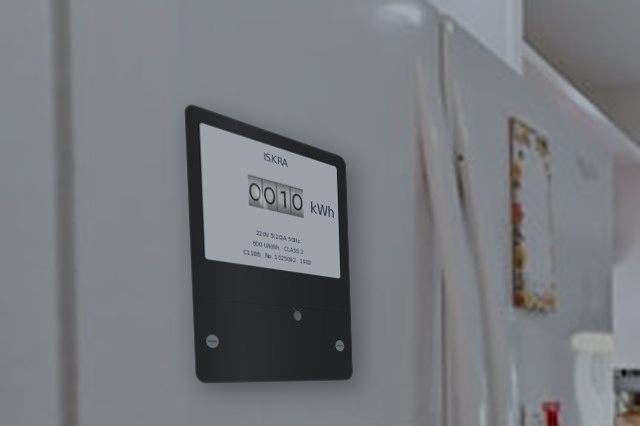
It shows 10 (kWh)
